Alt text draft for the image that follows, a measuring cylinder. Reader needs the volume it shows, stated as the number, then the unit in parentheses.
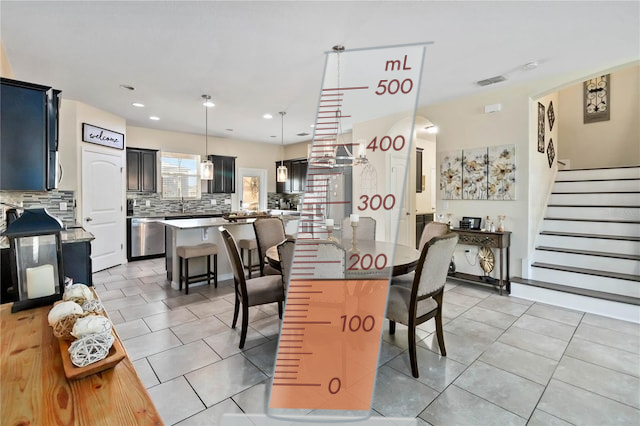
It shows 170 (mL)
